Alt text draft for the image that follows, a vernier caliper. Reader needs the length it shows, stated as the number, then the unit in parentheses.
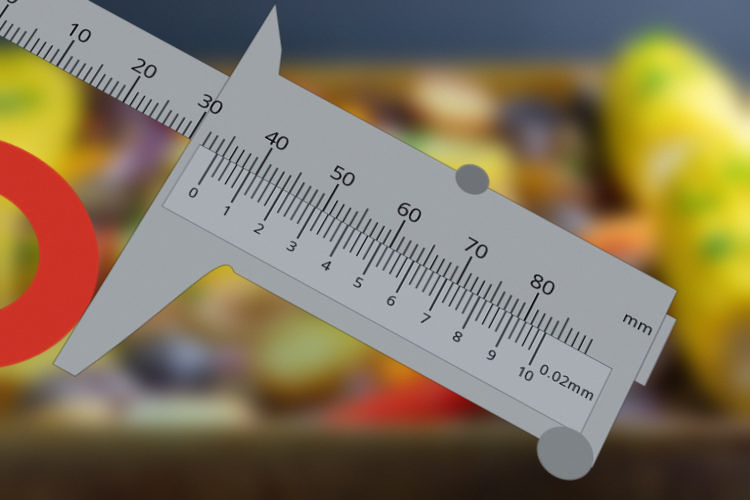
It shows 34.2 (mm)
